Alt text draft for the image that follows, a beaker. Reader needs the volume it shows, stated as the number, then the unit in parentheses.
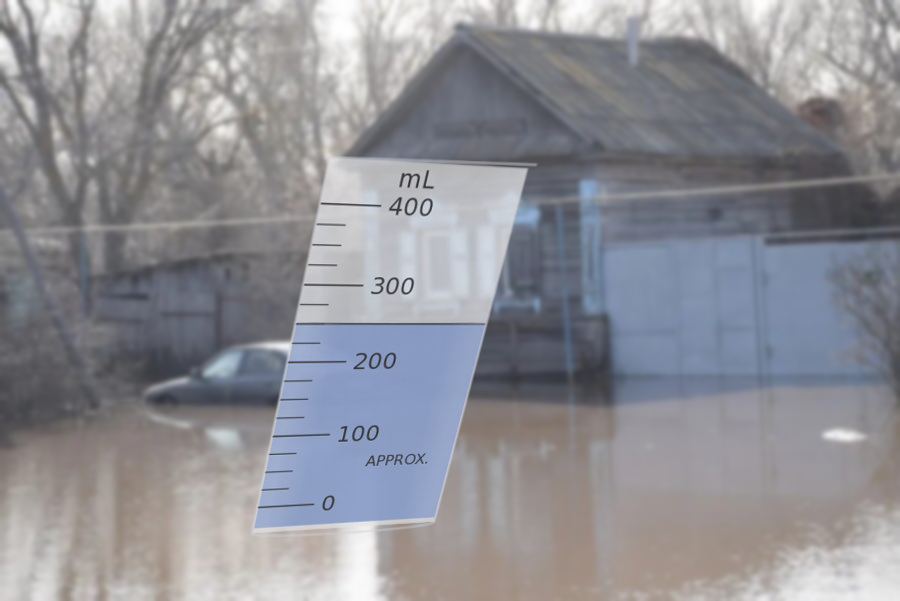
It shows 250 (mL)
